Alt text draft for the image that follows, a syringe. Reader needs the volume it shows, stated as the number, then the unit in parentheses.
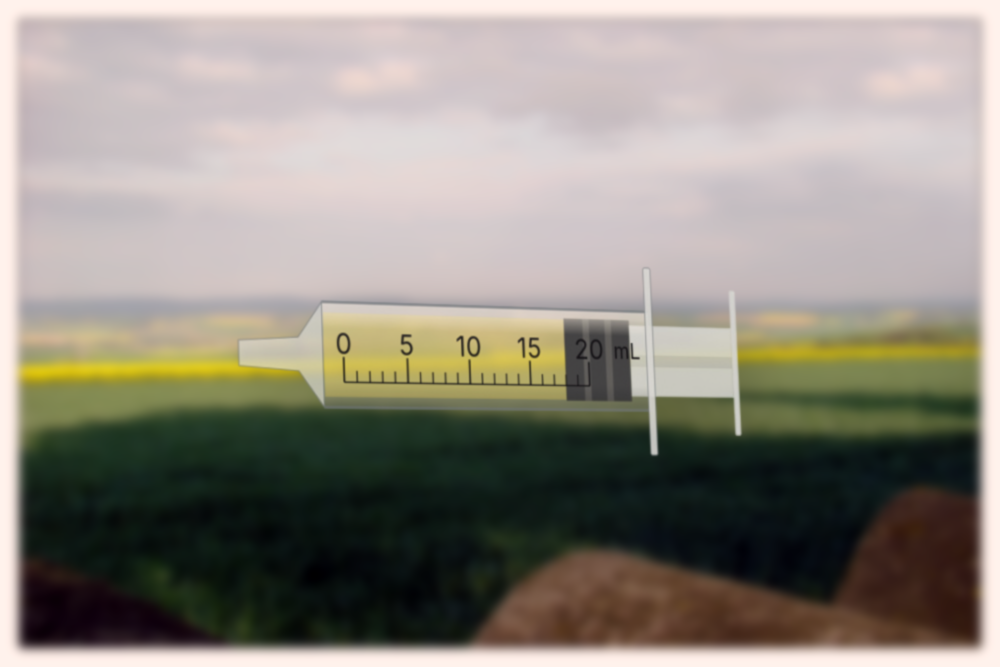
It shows 18 (mL)
